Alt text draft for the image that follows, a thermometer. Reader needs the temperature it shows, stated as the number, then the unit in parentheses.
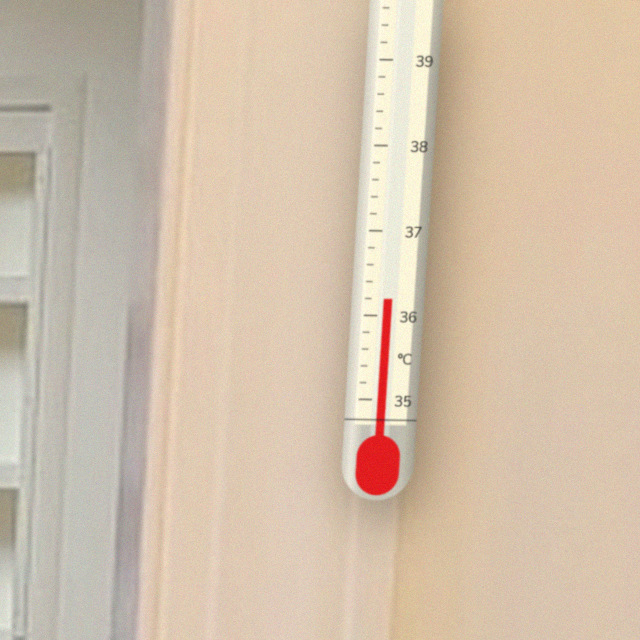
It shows 36.2 (°C)
